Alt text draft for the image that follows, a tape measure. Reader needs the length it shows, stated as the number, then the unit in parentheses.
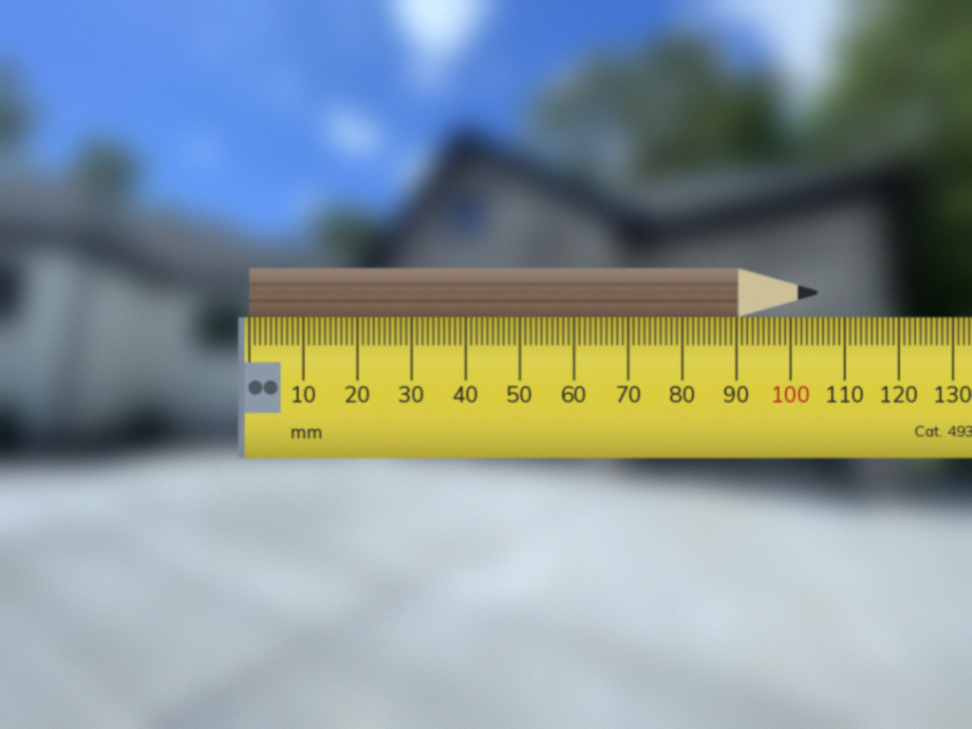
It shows 105 (mm)
